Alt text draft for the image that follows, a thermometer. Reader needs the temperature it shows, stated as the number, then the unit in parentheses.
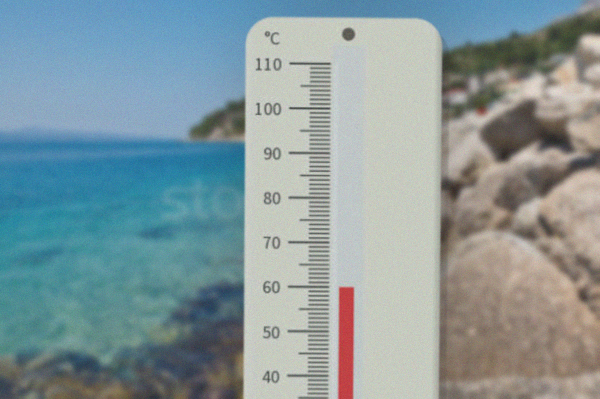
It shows 60 (°C)
